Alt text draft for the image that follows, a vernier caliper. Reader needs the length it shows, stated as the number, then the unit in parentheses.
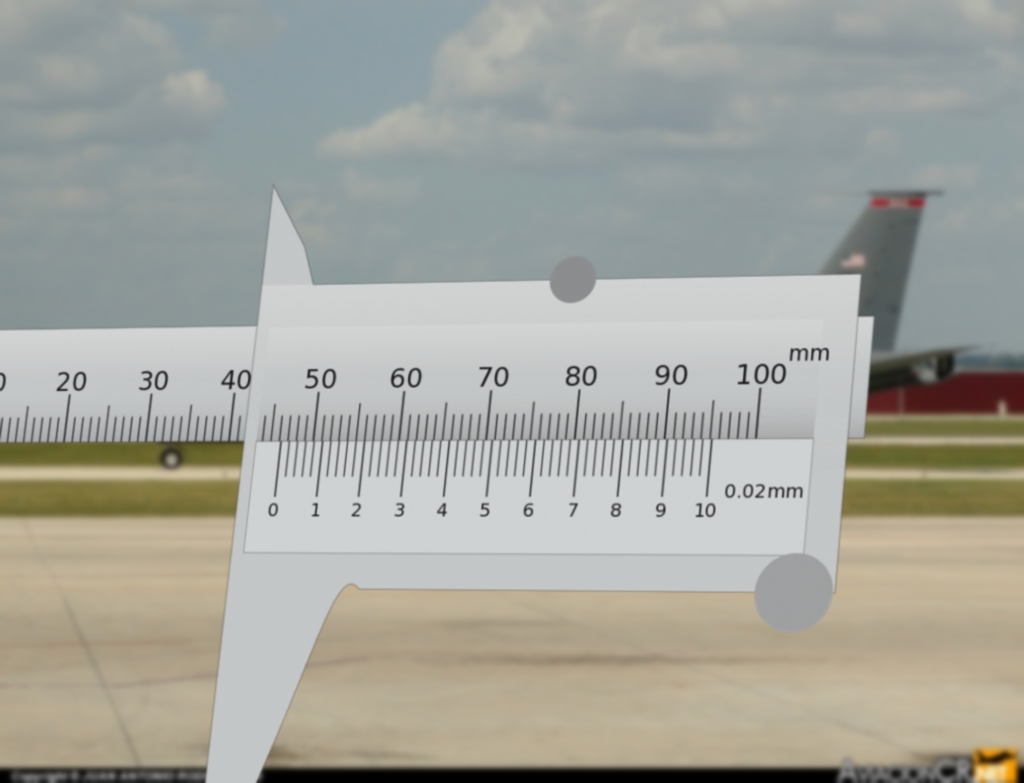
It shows 46.2 (mm)
